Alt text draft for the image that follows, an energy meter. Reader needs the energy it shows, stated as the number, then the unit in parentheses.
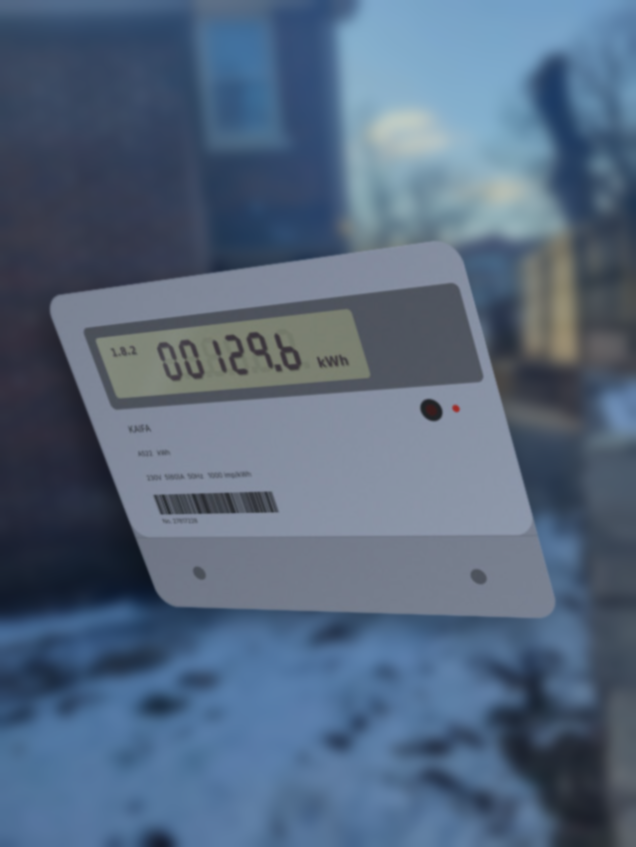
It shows 129.6 (kWh)
